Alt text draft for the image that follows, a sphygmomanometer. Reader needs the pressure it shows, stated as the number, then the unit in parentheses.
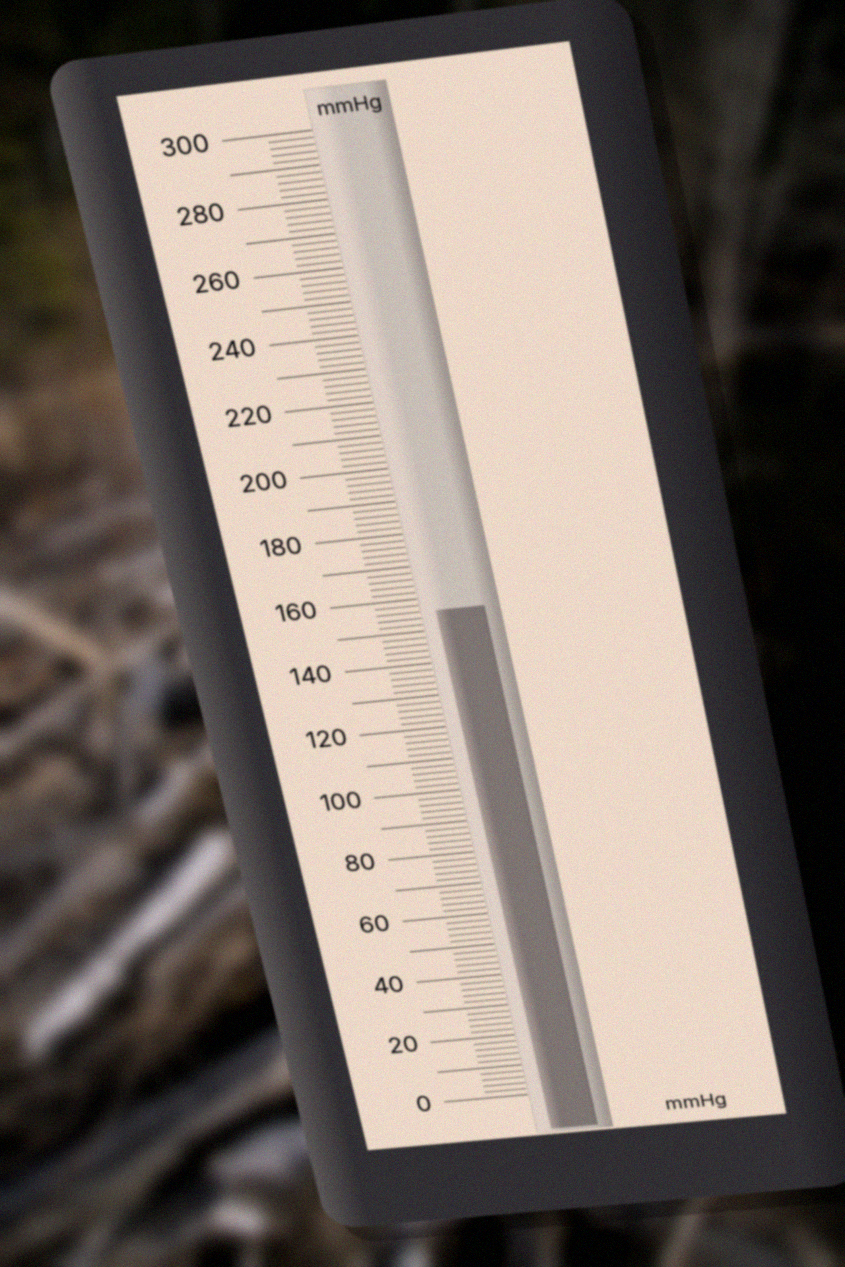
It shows 156 (mmHg)
